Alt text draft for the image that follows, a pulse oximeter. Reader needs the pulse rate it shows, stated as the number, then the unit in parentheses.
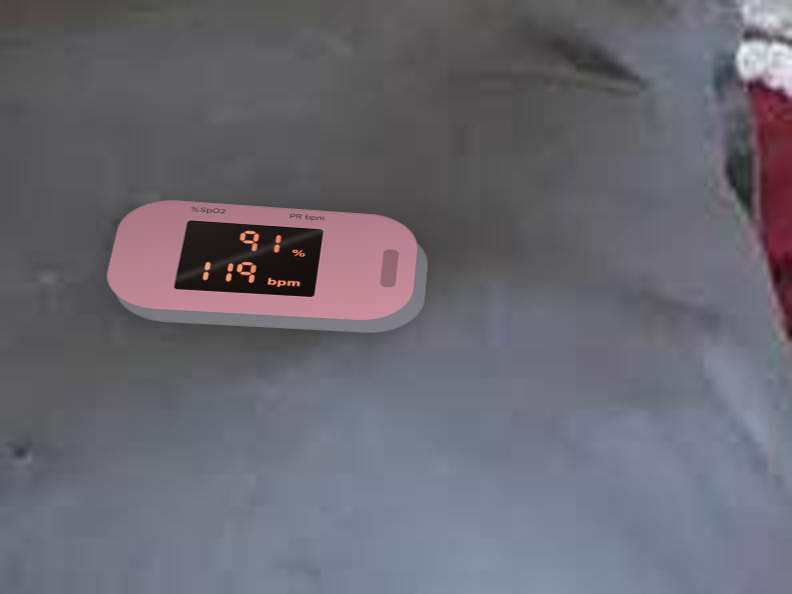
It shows 119 (bpm)
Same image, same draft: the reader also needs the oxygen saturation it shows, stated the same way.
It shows 91 (%)
